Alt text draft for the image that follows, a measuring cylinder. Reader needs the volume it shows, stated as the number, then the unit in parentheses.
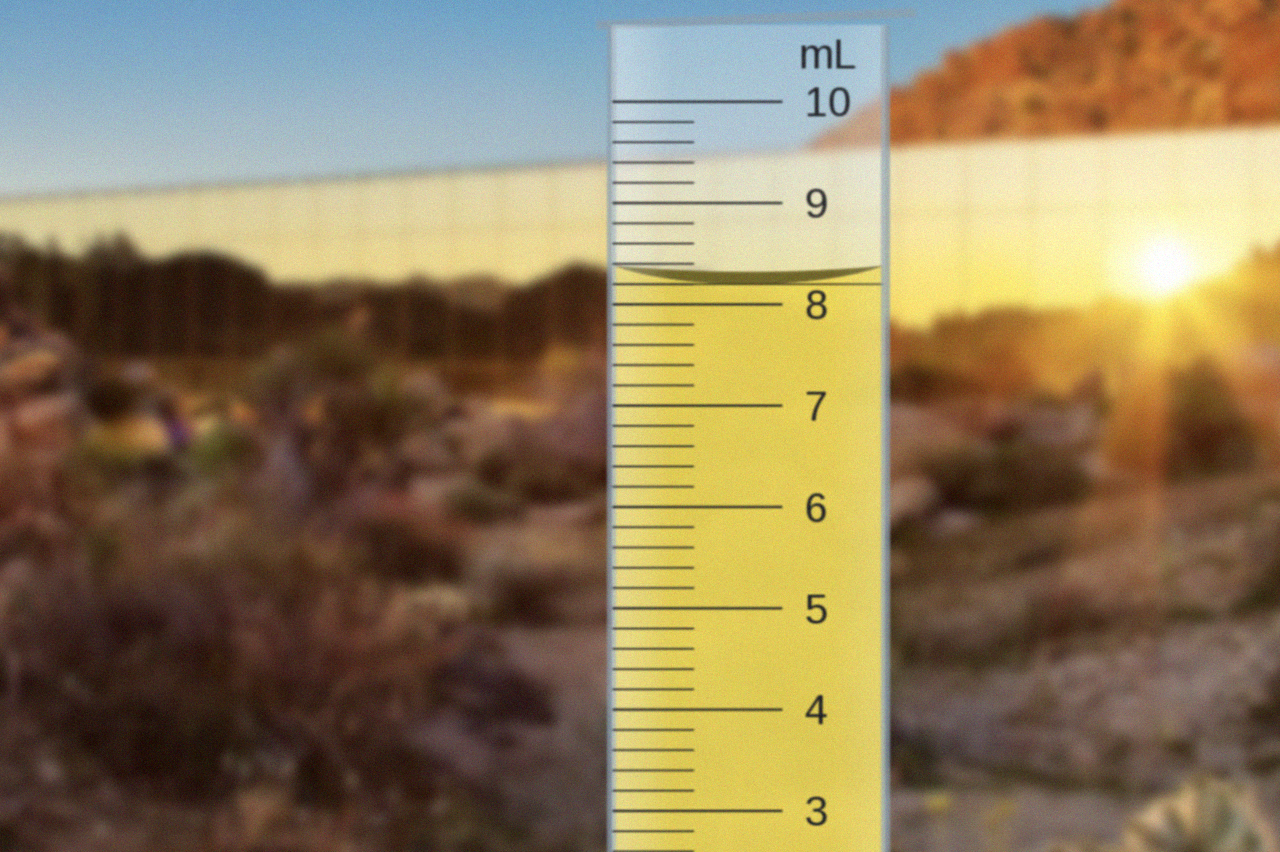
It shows 8.2 (mL)
